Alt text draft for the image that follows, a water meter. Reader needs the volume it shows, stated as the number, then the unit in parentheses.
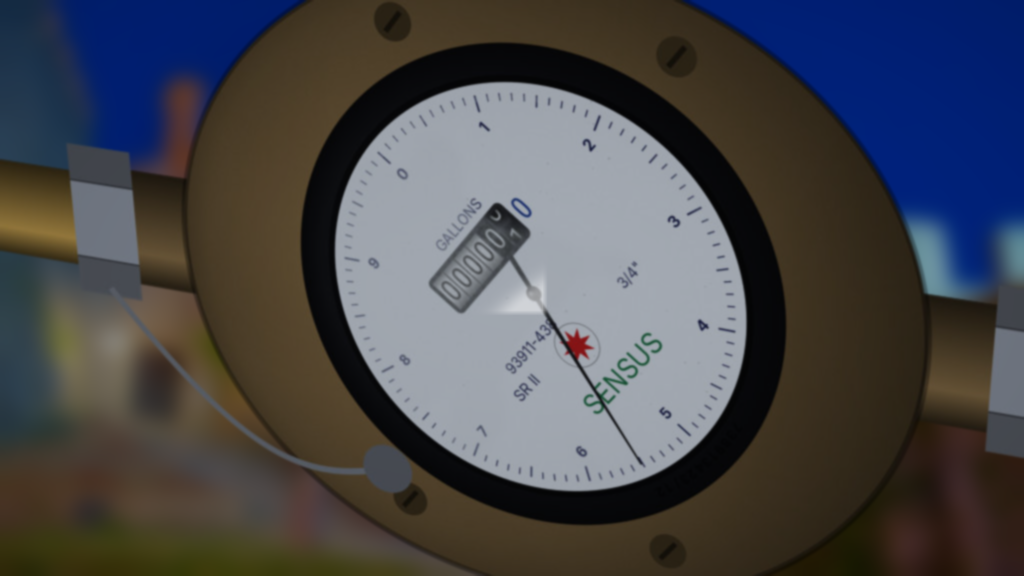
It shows 5.5 (gal)
